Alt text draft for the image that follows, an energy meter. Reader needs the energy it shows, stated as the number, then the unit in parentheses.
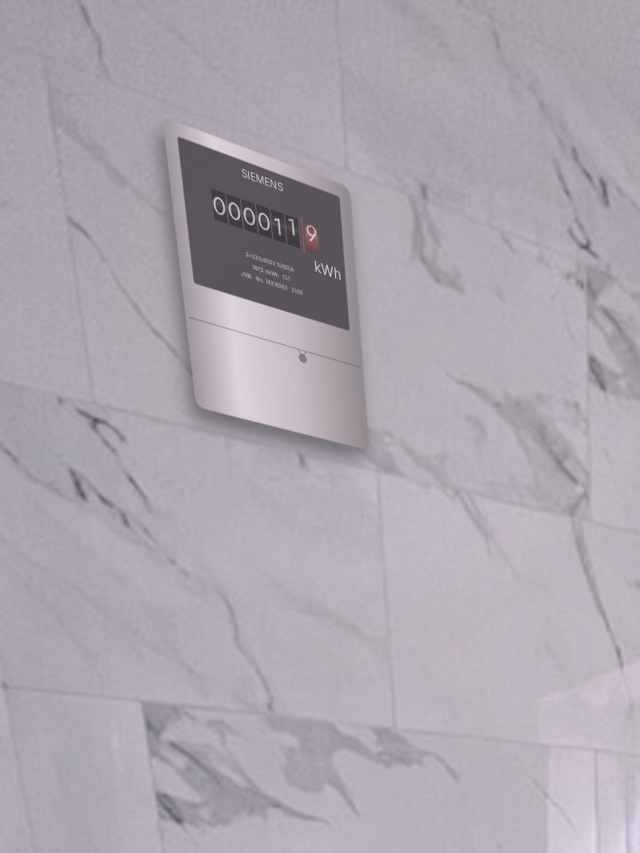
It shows 11.9 (kWh)
